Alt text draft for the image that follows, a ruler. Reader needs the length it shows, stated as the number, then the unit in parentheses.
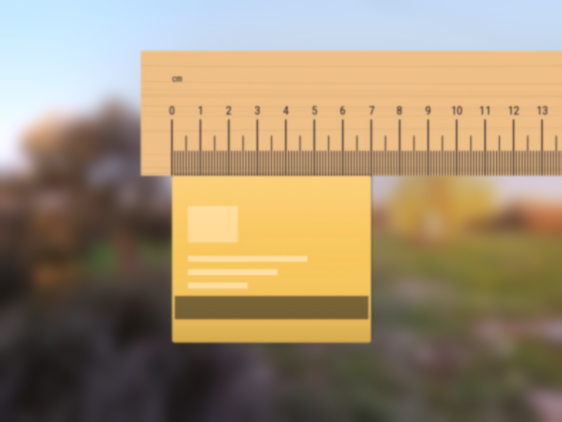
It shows 7 (cm)
